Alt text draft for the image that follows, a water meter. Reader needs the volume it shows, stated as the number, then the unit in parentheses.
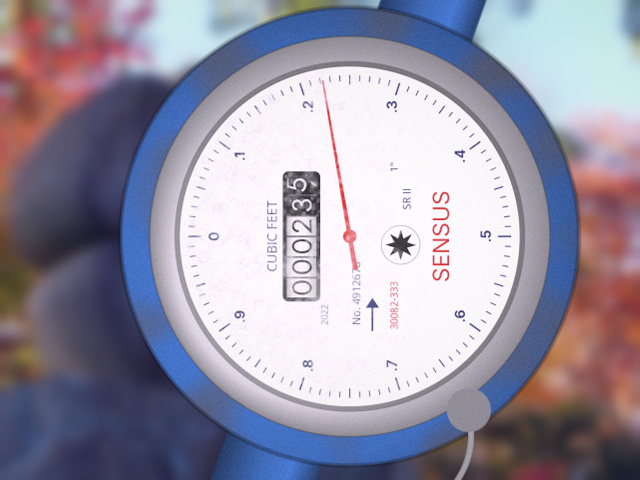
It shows 235.22 (ft³)
